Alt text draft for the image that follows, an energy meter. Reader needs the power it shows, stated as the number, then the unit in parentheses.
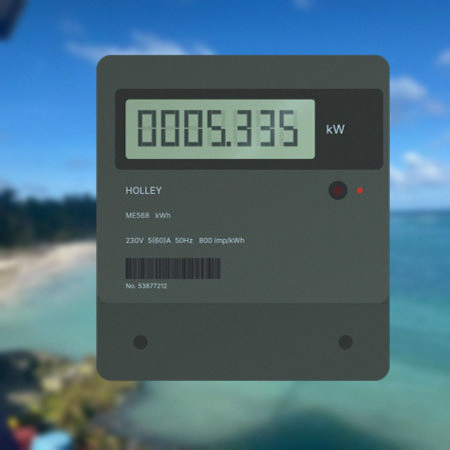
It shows 5.335 (kW)
